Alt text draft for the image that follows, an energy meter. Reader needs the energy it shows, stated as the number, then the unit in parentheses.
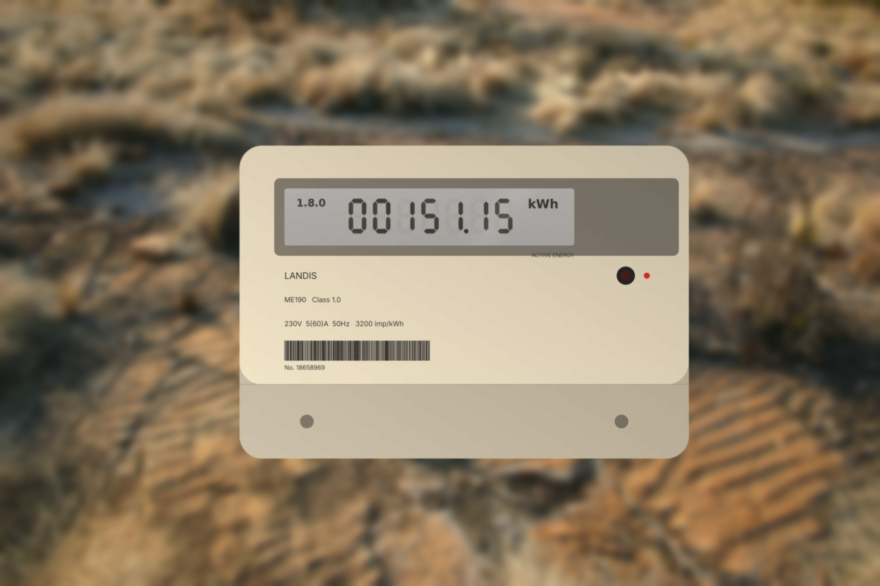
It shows 151.15 (kWh)
